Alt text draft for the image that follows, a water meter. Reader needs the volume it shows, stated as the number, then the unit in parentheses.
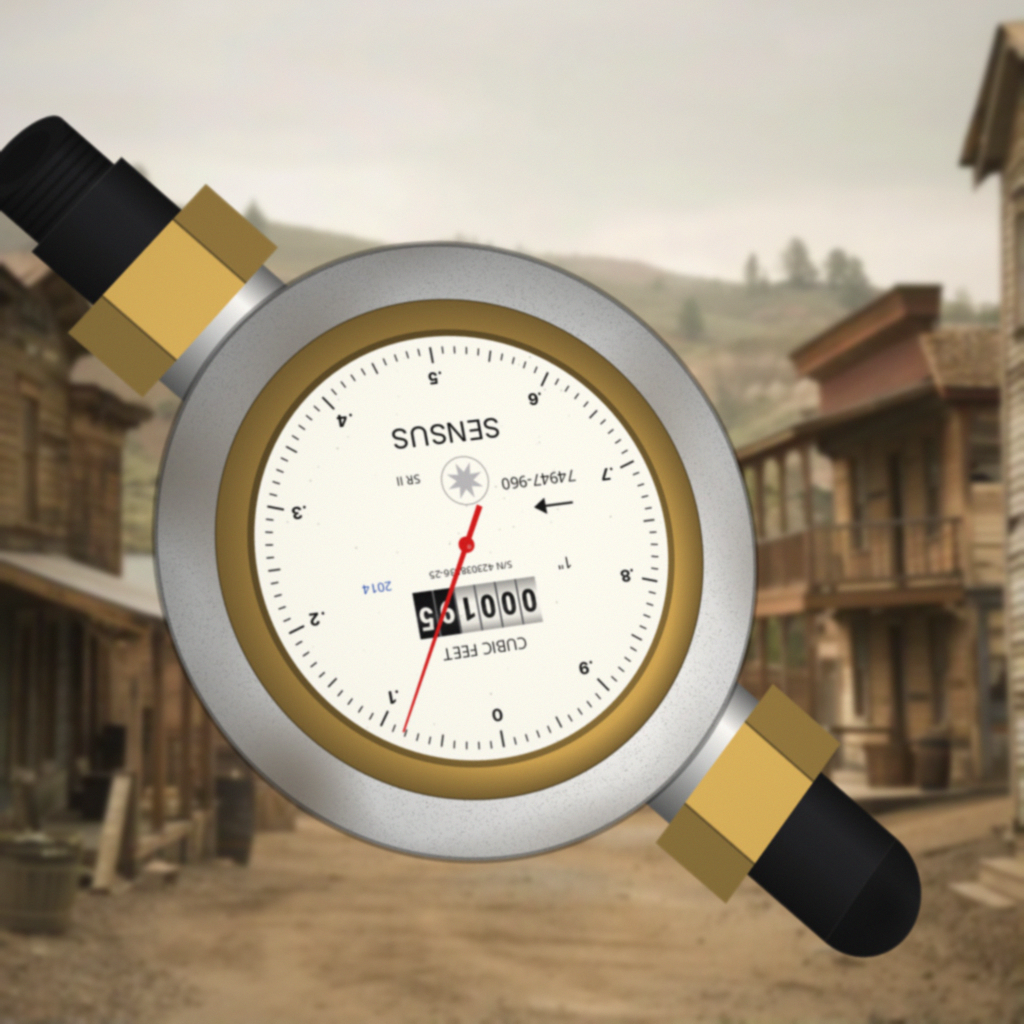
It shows 195.08 (ft³)
